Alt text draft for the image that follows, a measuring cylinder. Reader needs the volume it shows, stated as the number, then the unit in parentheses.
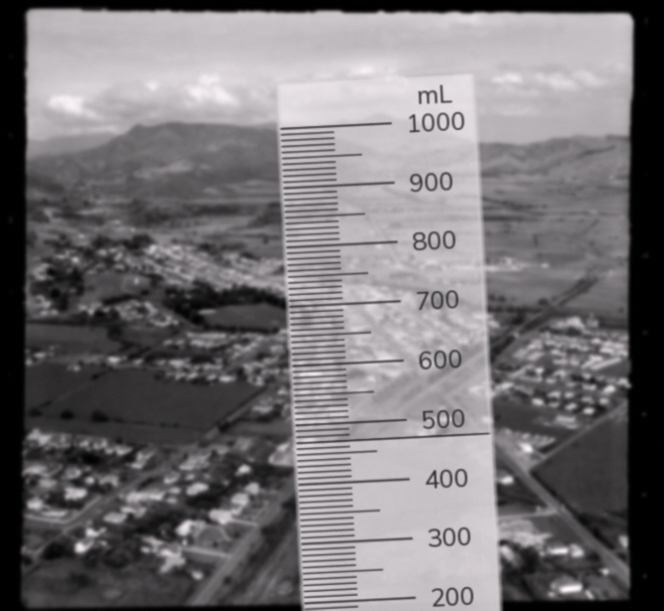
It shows 470 (mL)
